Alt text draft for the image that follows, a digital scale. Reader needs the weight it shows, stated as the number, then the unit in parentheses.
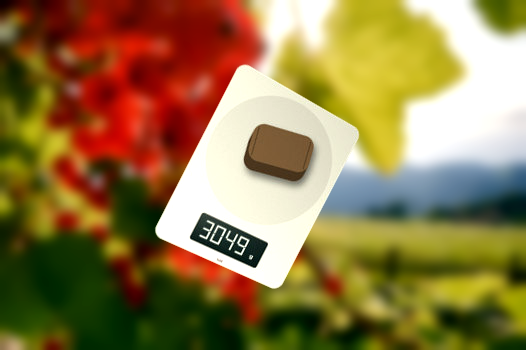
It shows 3049 (g)
